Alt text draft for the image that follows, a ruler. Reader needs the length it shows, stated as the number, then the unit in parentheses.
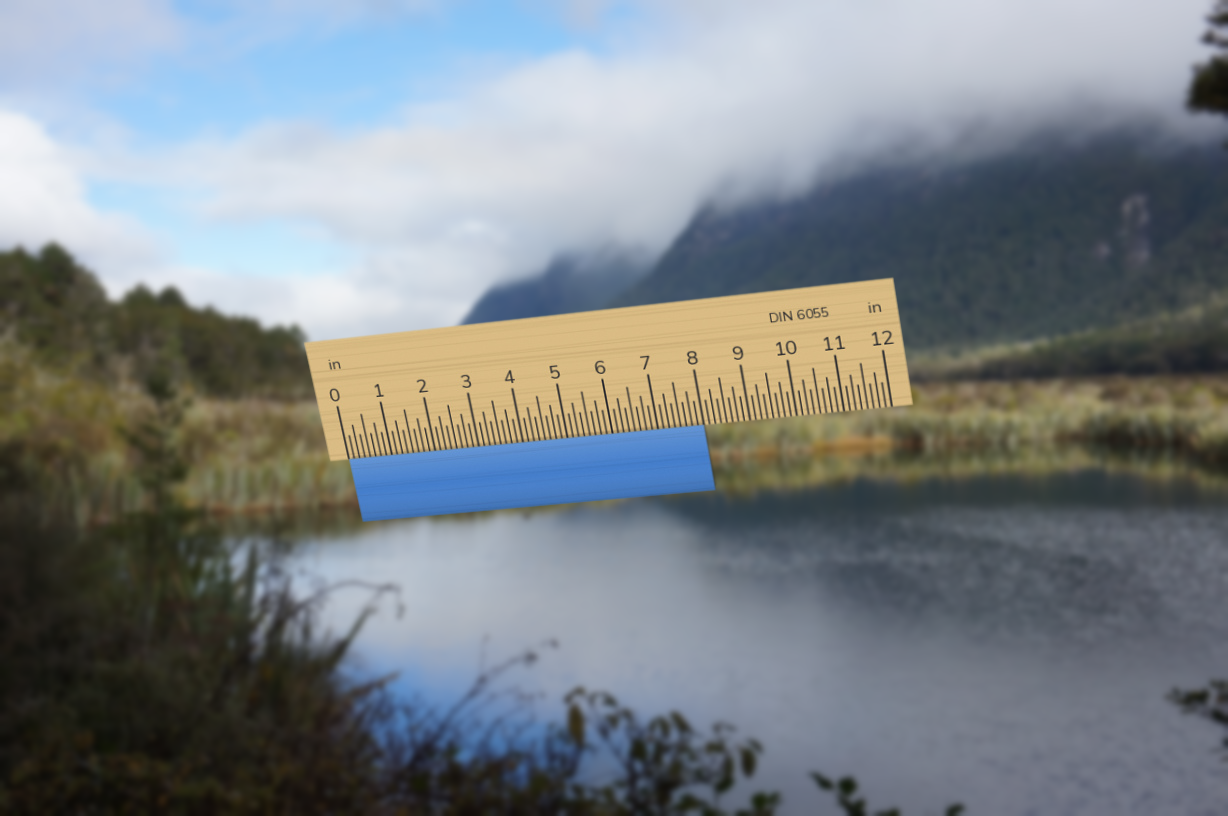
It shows 8 (in)
